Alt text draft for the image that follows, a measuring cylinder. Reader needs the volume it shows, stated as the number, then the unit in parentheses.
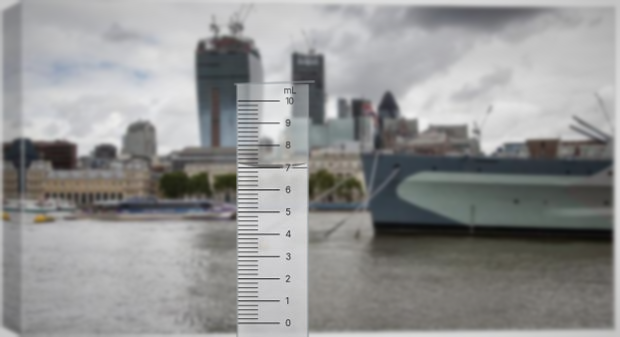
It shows 7 (mL)
